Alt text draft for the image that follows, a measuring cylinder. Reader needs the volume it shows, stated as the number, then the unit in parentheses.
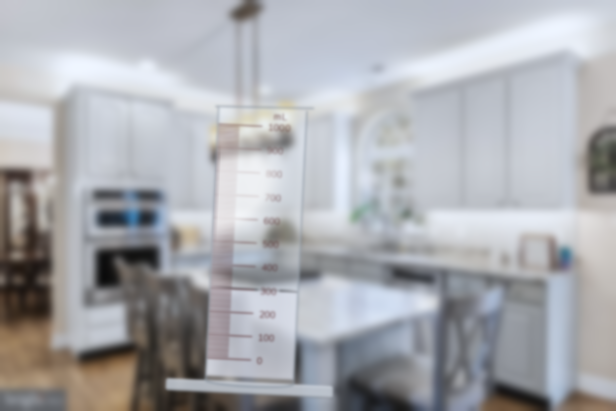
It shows 300 (mL)
